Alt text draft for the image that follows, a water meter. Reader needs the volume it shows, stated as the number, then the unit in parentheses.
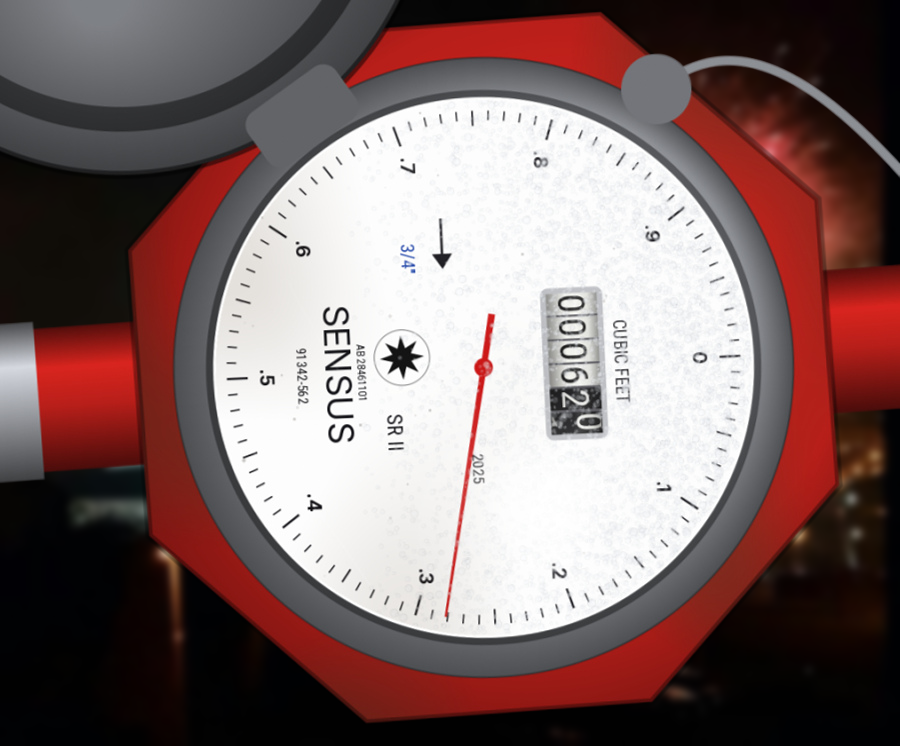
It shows 620.28 (ft³)
